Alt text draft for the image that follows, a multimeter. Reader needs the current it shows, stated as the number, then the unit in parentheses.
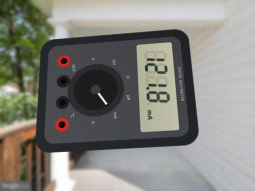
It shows 121.8 (mA)
